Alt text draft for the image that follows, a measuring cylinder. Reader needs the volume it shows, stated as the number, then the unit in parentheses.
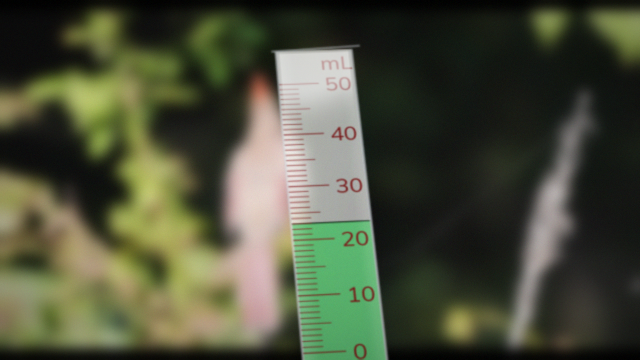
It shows 23 (mL)
